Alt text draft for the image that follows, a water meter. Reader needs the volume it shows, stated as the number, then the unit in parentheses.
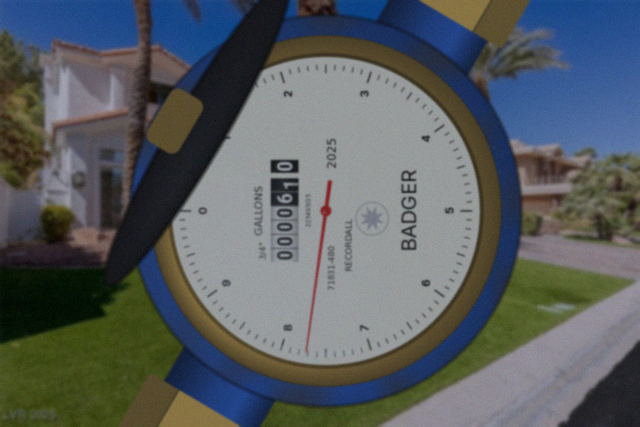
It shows 607.7 (gal)
